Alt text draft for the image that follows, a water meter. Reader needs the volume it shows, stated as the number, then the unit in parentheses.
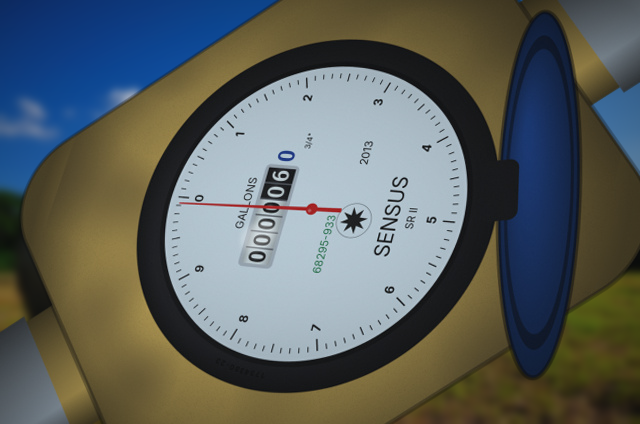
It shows 59.9 (gal)
